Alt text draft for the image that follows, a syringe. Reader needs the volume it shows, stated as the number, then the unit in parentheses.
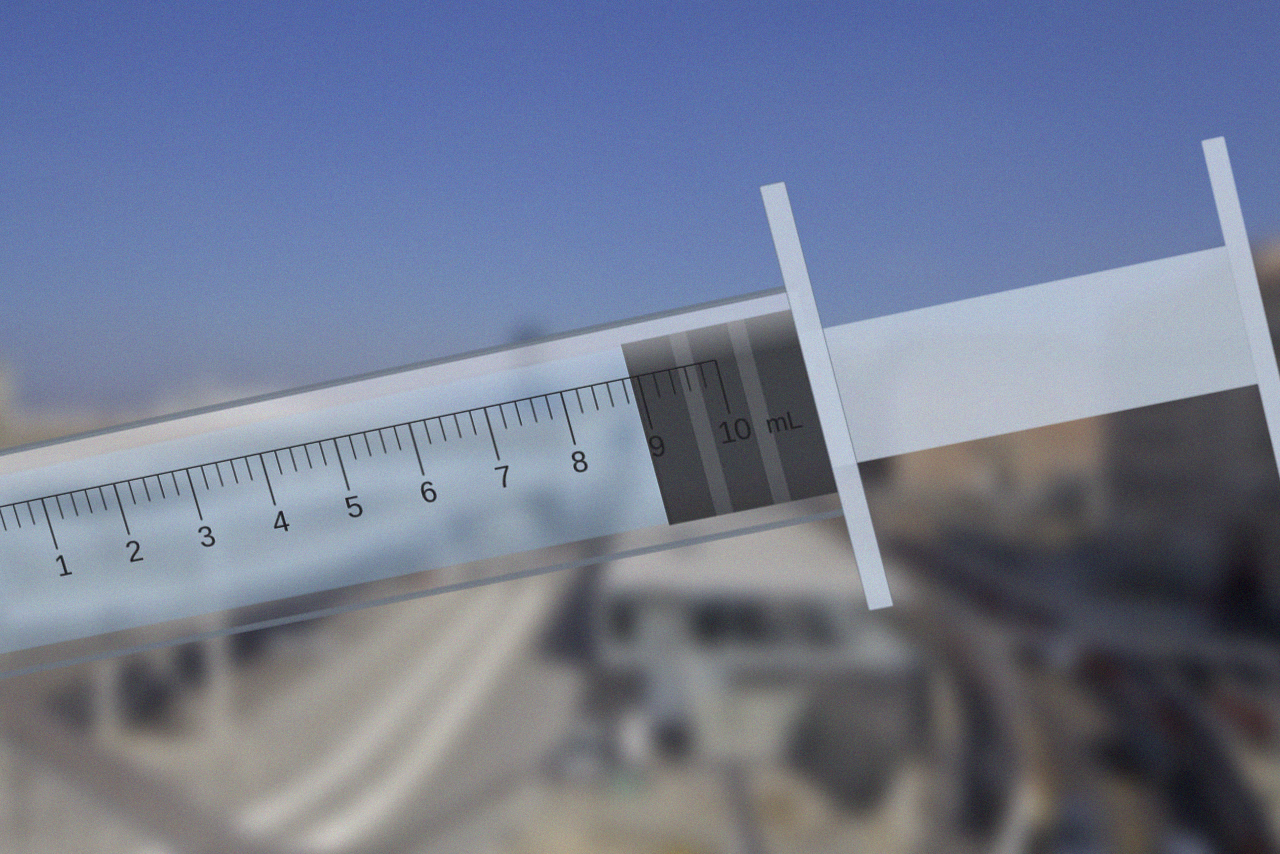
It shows 8.9 (mL)
